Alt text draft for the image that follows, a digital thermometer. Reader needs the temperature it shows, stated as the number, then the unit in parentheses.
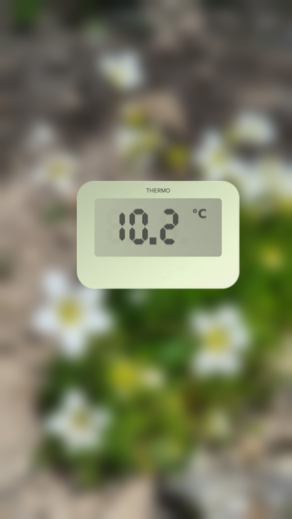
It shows 10.2 (°C)
